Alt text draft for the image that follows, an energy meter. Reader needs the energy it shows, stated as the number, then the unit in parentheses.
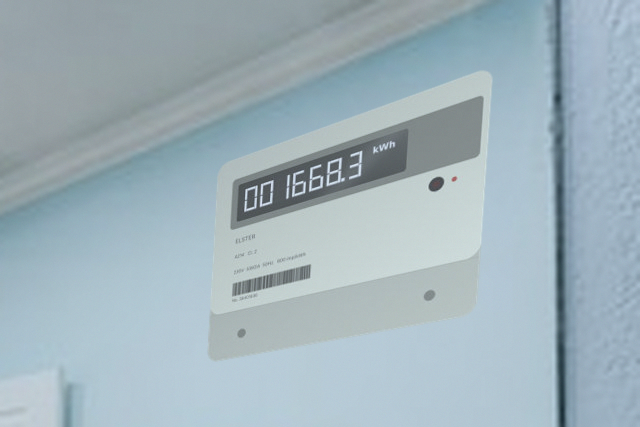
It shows 1668.3 (kWh)
